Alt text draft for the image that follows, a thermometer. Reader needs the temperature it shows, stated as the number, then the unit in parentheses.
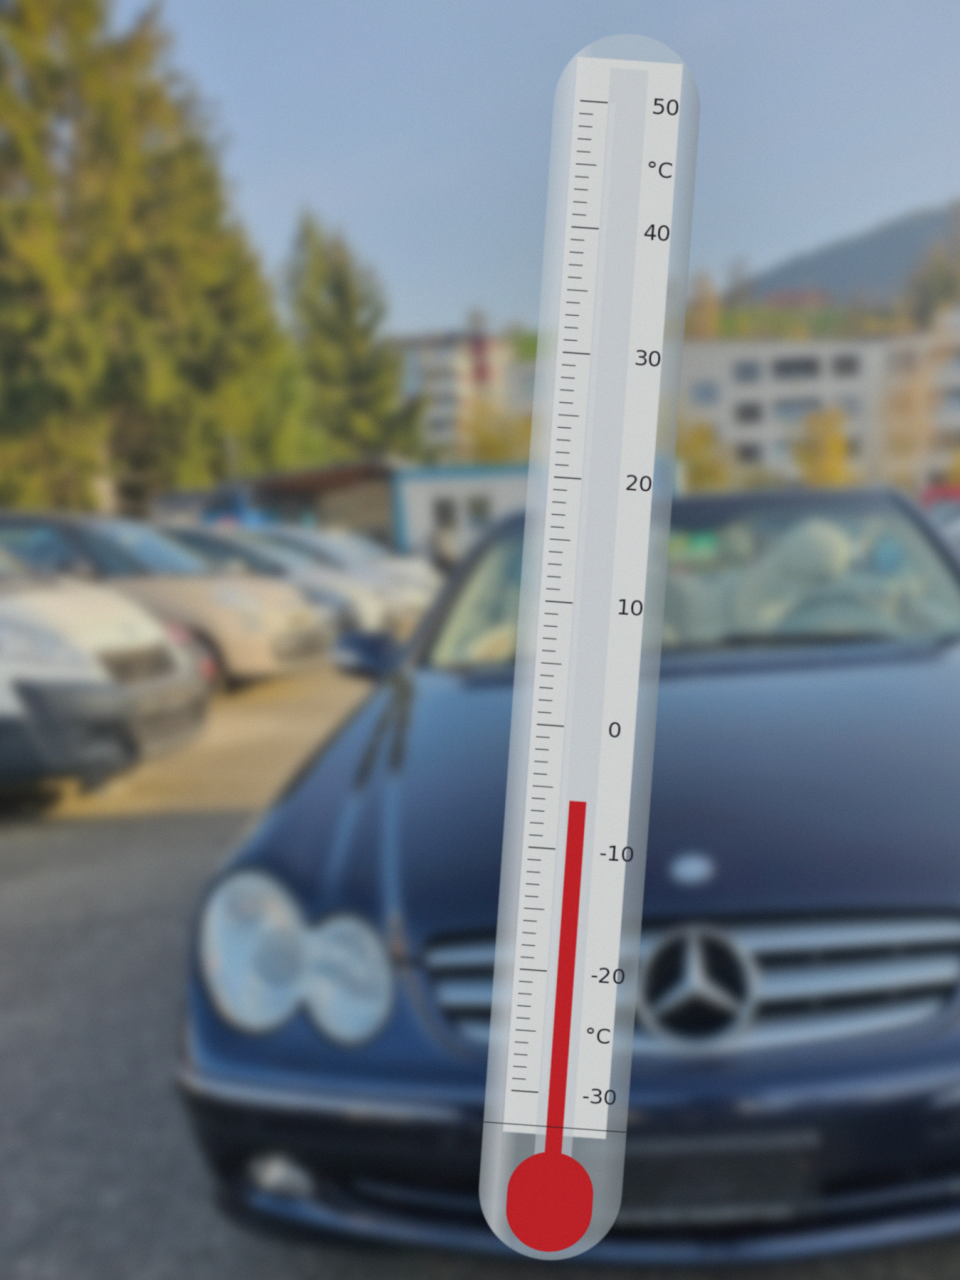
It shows -6 (°C)
